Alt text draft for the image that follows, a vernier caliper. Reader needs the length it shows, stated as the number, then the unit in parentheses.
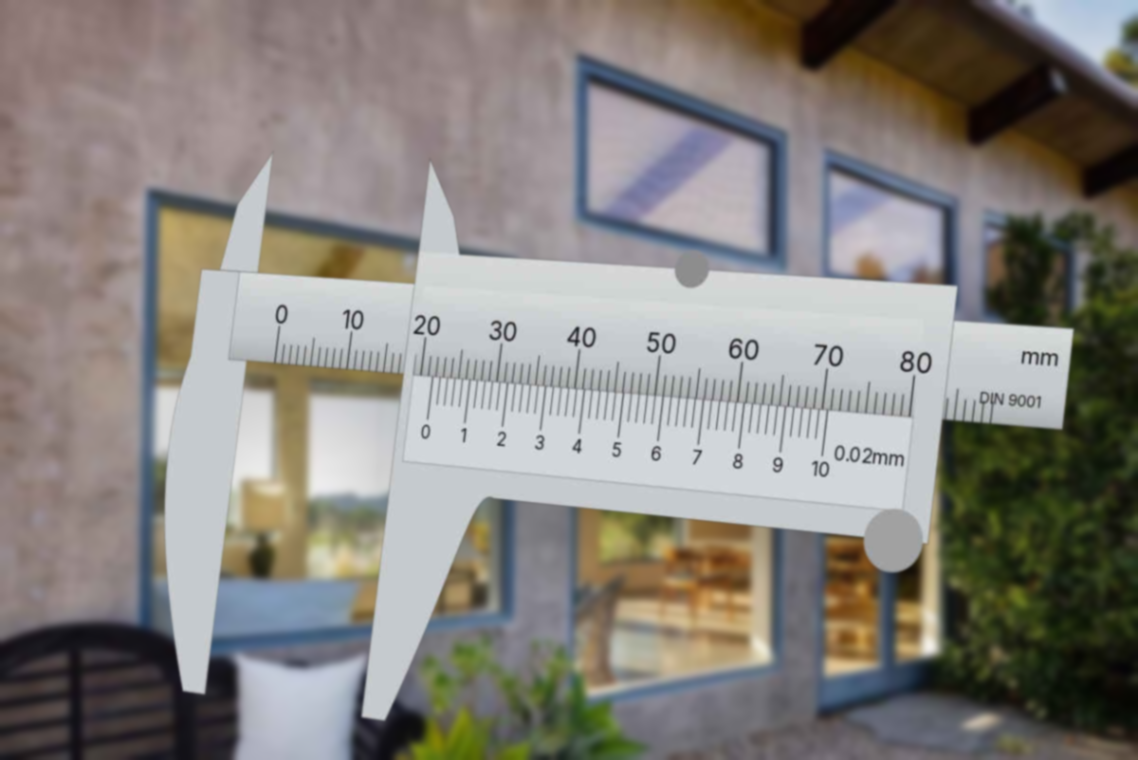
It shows 21.6 (mm)
